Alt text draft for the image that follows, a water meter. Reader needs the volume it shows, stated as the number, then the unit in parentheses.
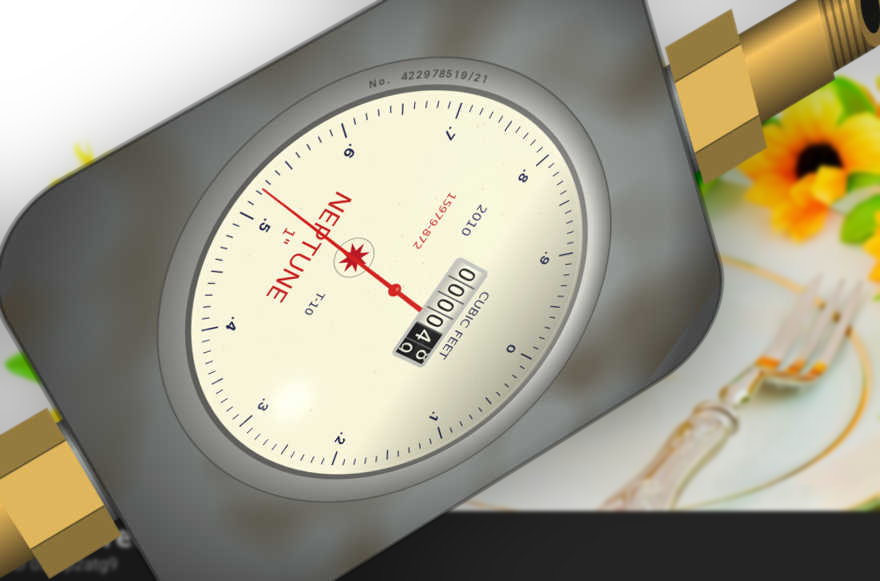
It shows 48.52 (ft³)
